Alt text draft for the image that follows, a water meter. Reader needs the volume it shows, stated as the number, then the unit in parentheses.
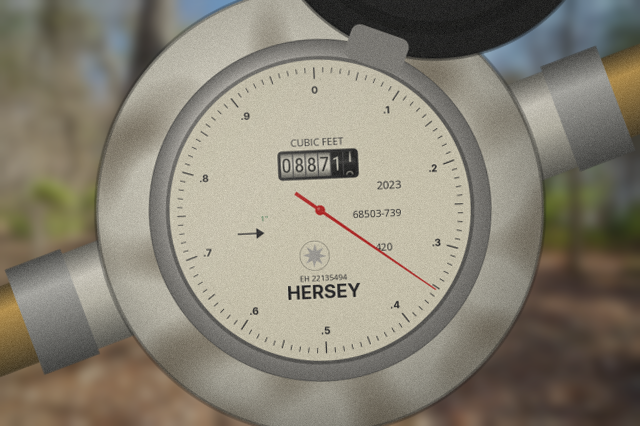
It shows 88711.35 (ft³)
